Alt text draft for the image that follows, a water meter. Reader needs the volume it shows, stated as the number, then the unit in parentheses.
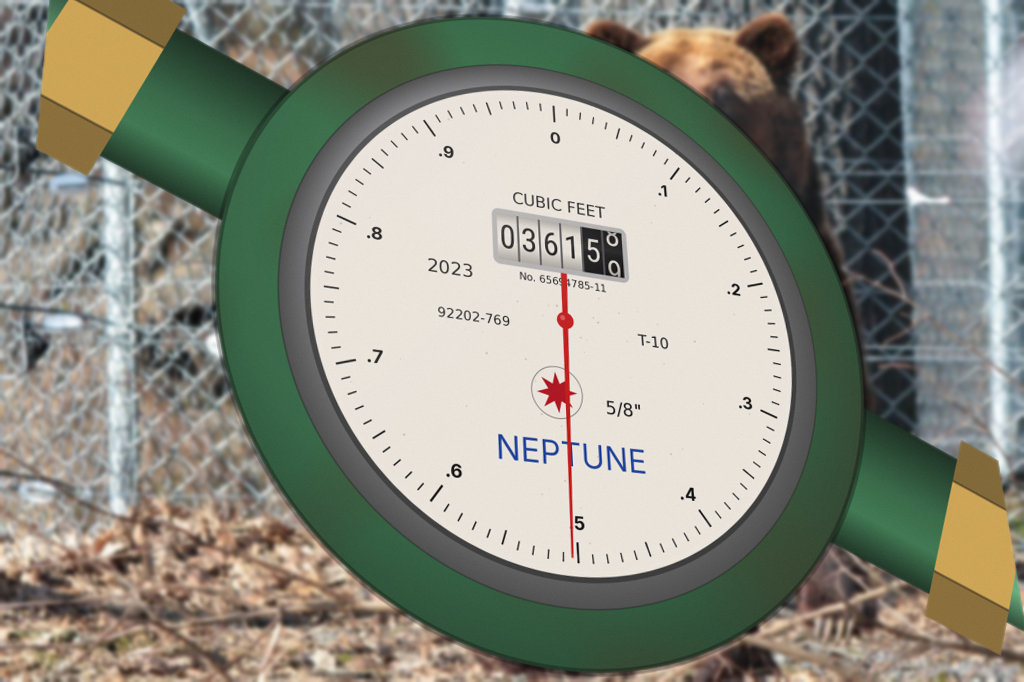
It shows 36158.50 (ft³)
